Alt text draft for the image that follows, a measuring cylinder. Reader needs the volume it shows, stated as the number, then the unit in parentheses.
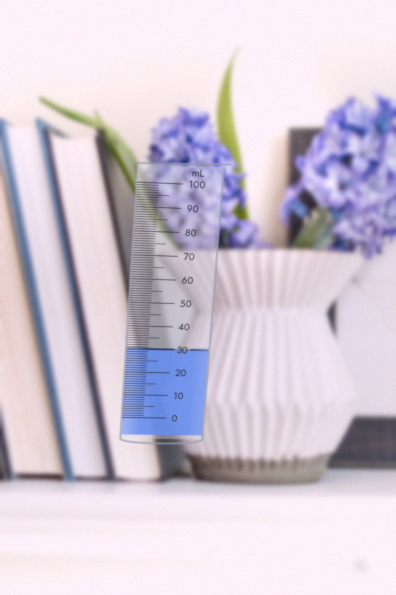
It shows 30 (mL)
